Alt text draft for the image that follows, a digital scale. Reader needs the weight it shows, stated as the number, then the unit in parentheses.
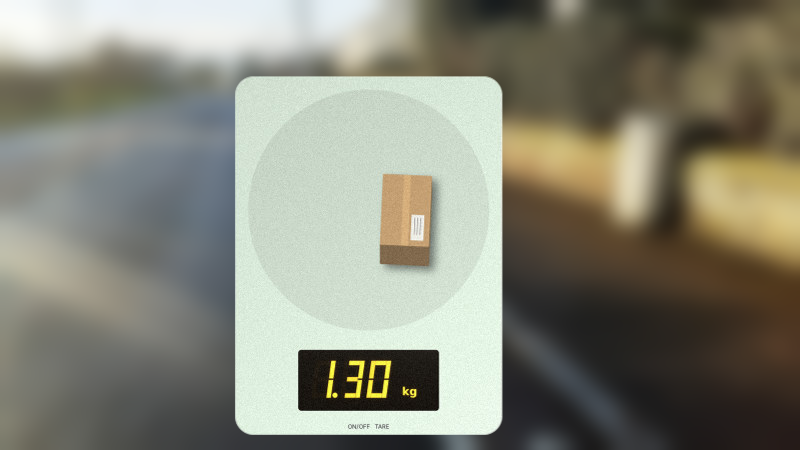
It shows 1.30 (kg)
